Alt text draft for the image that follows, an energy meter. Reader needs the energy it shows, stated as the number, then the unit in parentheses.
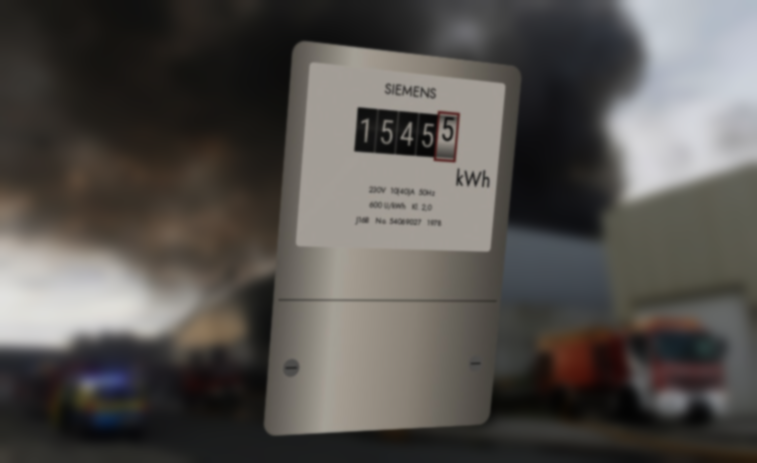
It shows 1545.5 (kWh)
